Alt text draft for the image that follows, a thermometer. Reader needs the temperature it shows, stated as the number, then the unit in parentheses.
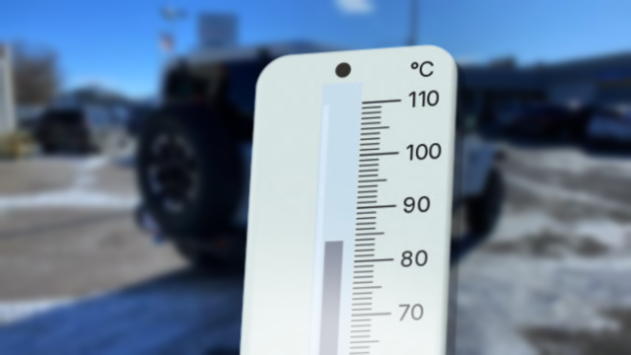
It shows 84 (°C)
